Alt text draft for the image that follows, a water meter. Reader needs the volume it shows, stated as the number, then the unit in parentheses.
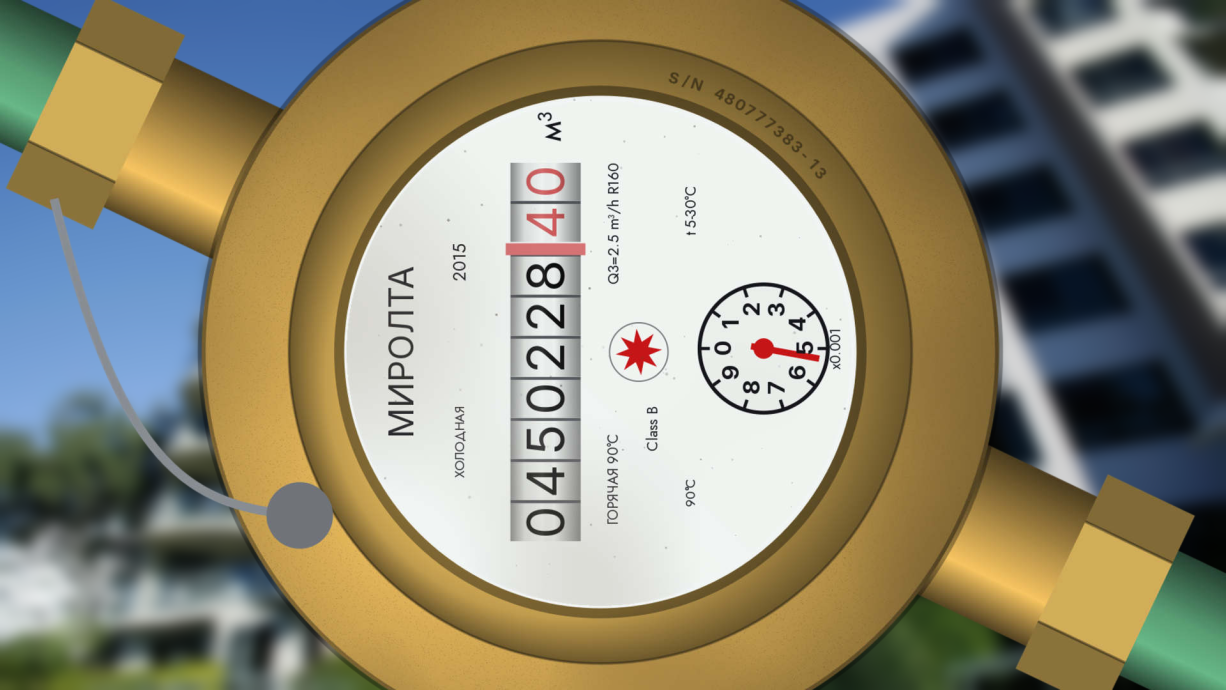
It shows 450228.405 (m³)
